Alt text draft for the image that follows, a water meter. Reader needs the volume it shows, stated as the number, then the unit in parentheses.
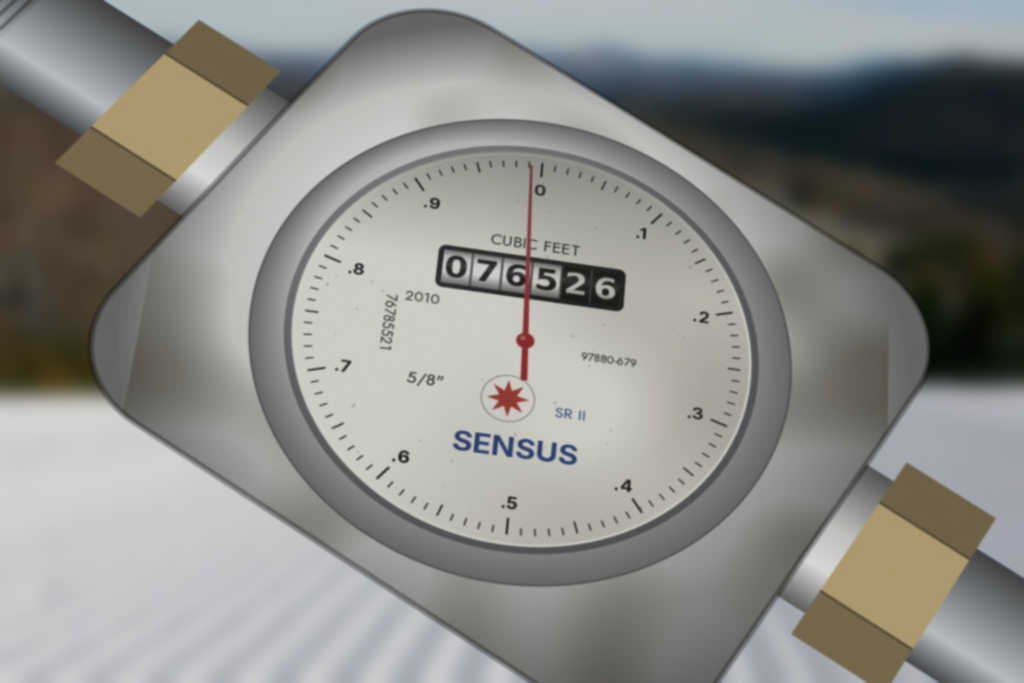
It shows 76525.99 (ft³)
